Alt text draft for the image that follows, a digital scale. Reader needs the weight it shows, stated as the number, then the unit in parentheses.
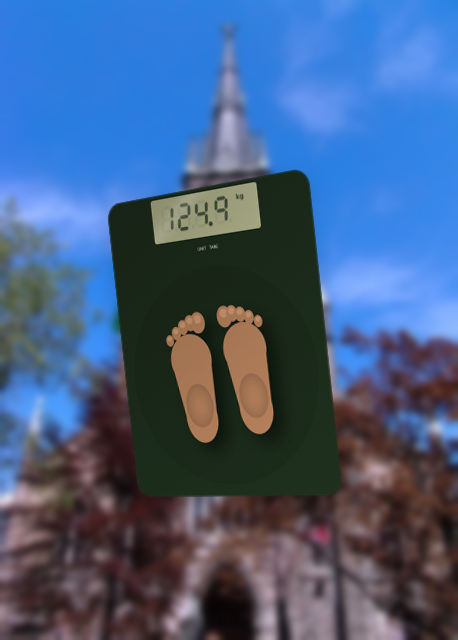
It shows 124.9 (kg)
